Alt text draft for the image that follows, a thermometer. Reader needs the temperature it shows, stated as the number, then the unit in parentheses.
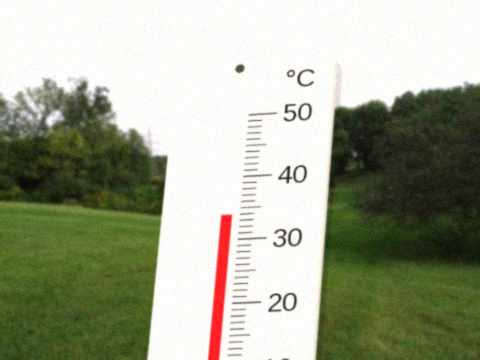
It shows 34 (°C)
